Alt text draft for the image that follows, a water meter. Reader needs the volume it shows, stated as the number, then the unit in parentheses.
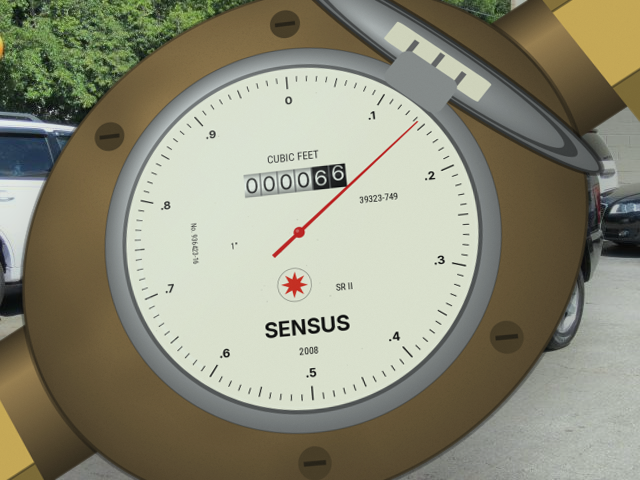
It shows 66.14 (ft³)
